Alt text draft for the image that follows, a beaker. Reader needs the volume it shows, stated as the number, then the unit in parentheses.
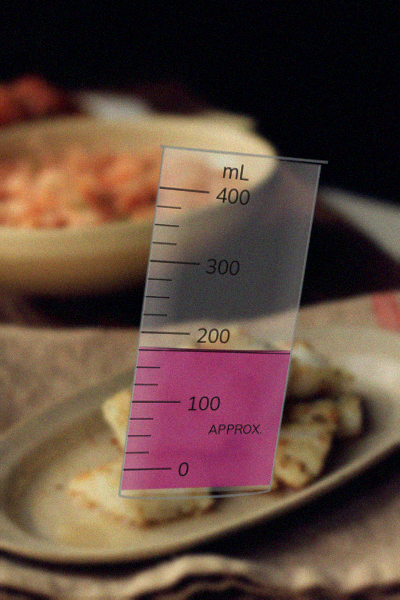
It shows 175 (mL)
